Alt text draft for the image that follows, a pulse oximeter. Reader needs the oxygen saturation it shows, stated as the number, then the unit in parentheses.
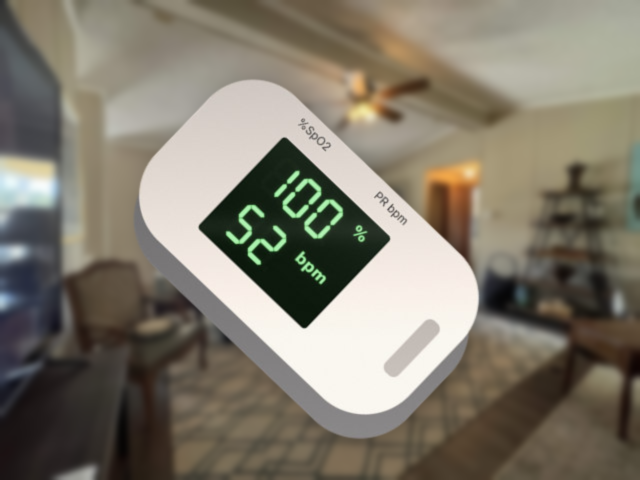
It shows 100 (%)
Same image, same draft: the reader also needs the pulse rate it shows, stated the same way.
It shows 52 (bpm)
